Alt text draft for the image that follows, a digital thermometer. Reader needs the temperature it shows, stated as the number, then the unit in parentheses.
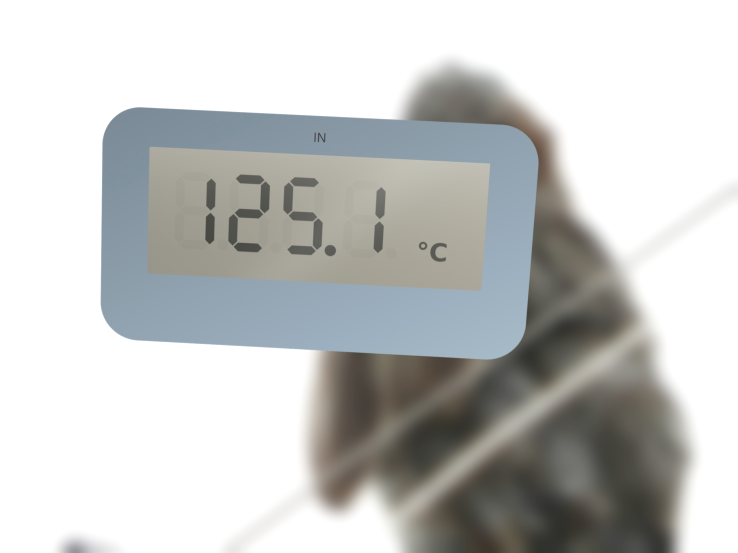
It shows 125.1 (°C)
